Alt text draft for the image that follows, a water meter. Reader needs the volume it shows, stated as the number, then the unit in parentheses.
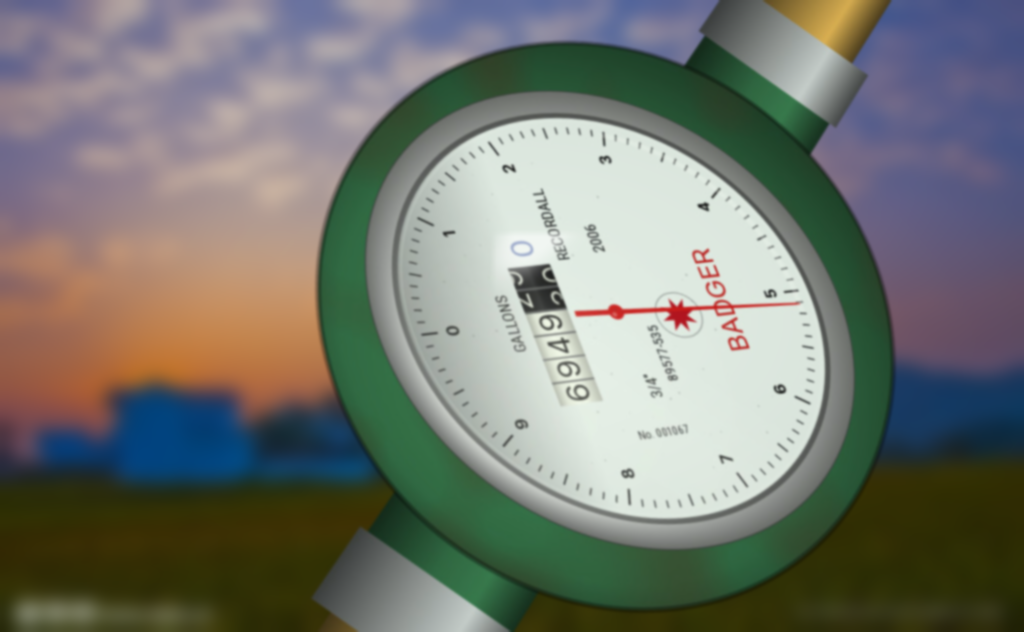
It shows 6949295.1 (gal)
